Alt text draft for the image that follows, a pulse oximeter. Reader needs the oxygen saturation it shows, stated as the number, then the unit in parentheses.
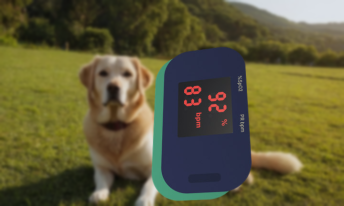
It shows 92 (%)
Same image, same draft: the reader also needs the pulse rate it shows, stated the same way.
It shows 83 (bpm)
